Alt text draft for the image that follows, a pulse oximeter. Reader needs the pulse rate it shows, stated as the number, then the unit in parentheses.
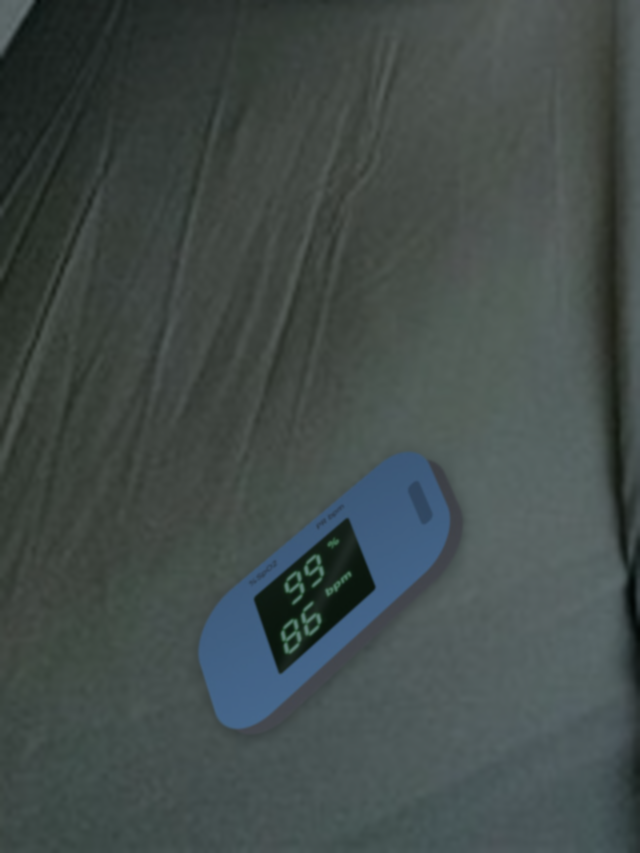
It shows 86 (bpm)
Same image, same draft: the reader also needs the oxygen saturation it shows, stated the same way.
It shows 99 (%)
